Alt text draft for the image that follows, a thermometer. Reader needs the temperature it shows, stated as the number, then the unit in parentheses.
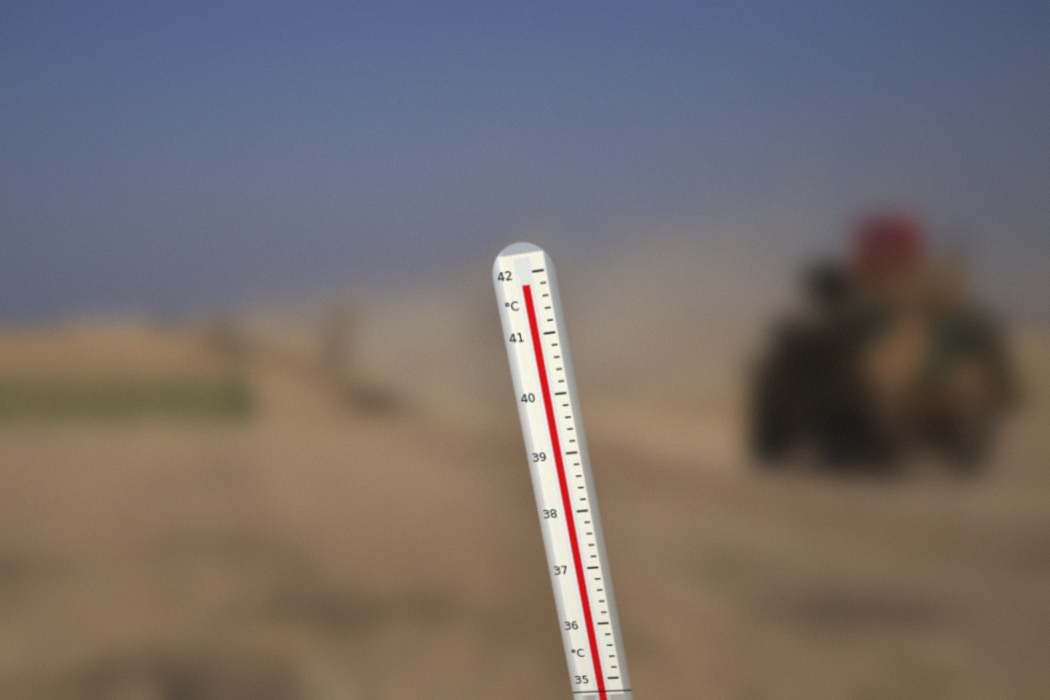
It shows 41.8 (°C)
